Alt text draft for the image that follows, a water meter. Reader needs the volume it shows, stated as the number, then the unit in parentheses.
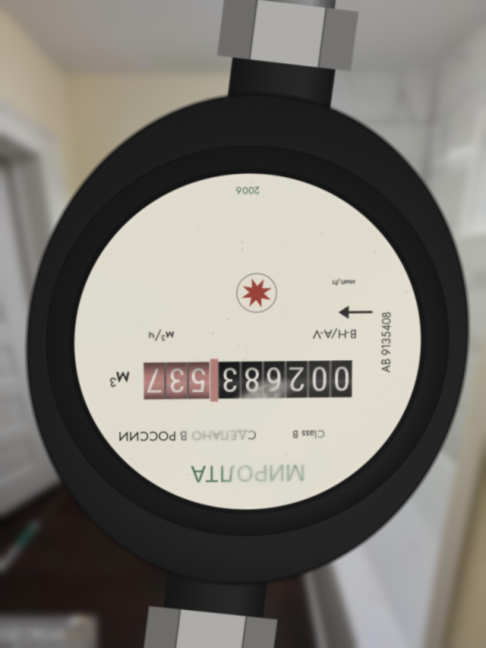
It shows 2683.537 (m³)
